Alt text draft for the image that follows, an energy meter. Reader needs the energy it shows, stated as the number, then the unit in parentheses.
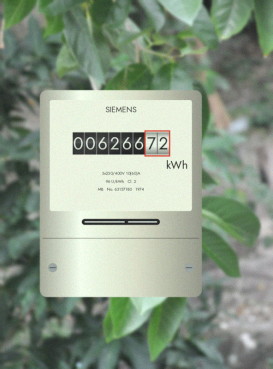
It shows 6266.72 (kWh)
